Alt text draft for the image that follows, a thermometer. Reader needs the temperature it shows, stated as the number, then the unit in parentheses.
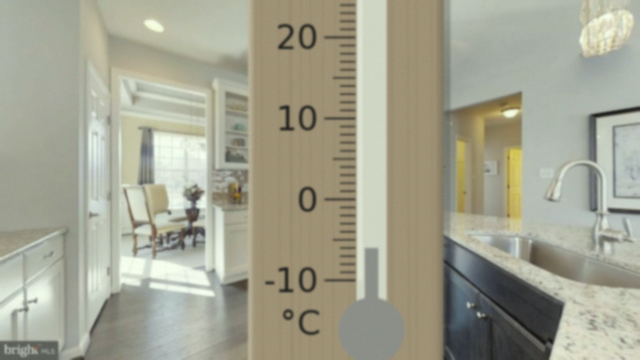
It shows -6 (°C)
